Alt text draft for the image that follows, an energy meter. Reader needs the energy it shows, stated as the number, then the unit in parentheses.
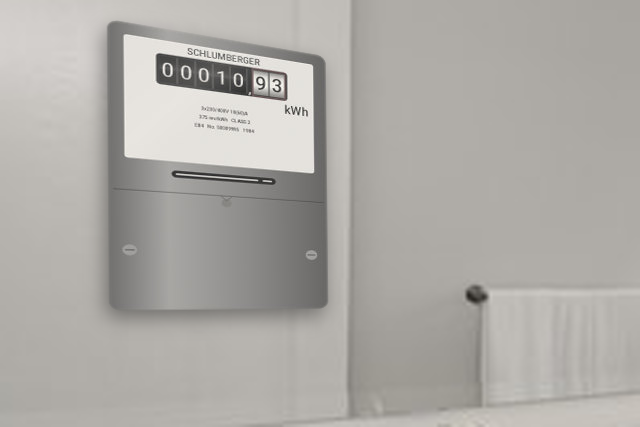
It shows 10.93 (kWh)
